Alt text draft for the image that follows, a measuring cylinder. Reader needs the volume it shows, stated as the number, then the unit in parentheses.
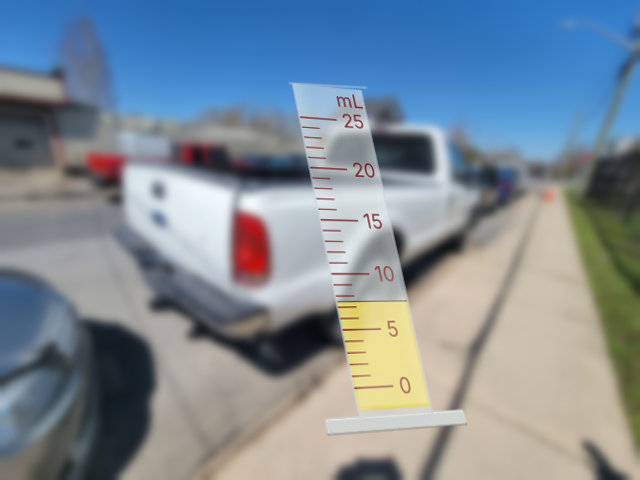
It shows 7.5 (mL)
